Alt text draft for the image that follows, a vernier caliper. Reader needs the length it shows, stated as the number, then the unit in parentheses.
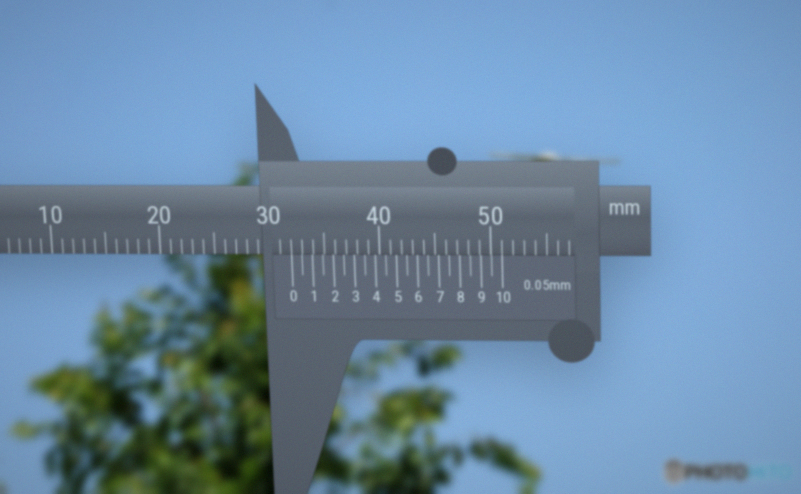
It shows 32.0 (mm)
